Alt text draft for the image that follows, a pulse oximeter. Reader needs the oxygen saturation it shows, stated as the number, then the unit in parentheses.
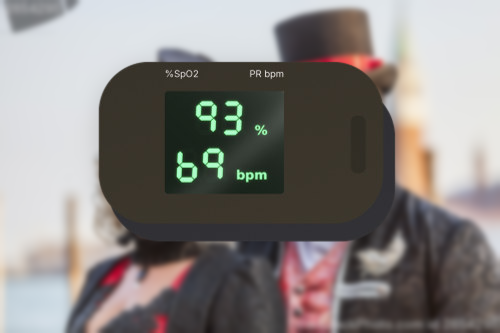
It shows 93 (%)
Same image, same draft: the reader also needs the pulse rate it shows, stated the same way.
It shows 69 (bpm)
